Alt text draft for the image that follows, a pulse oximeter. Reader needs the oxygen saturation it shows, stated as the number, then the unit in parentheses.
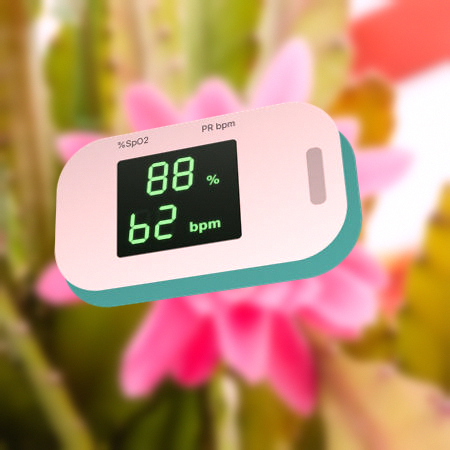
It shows 88 (%)
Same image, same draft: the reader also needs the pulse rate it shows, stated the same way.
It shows 62 (bpm)
